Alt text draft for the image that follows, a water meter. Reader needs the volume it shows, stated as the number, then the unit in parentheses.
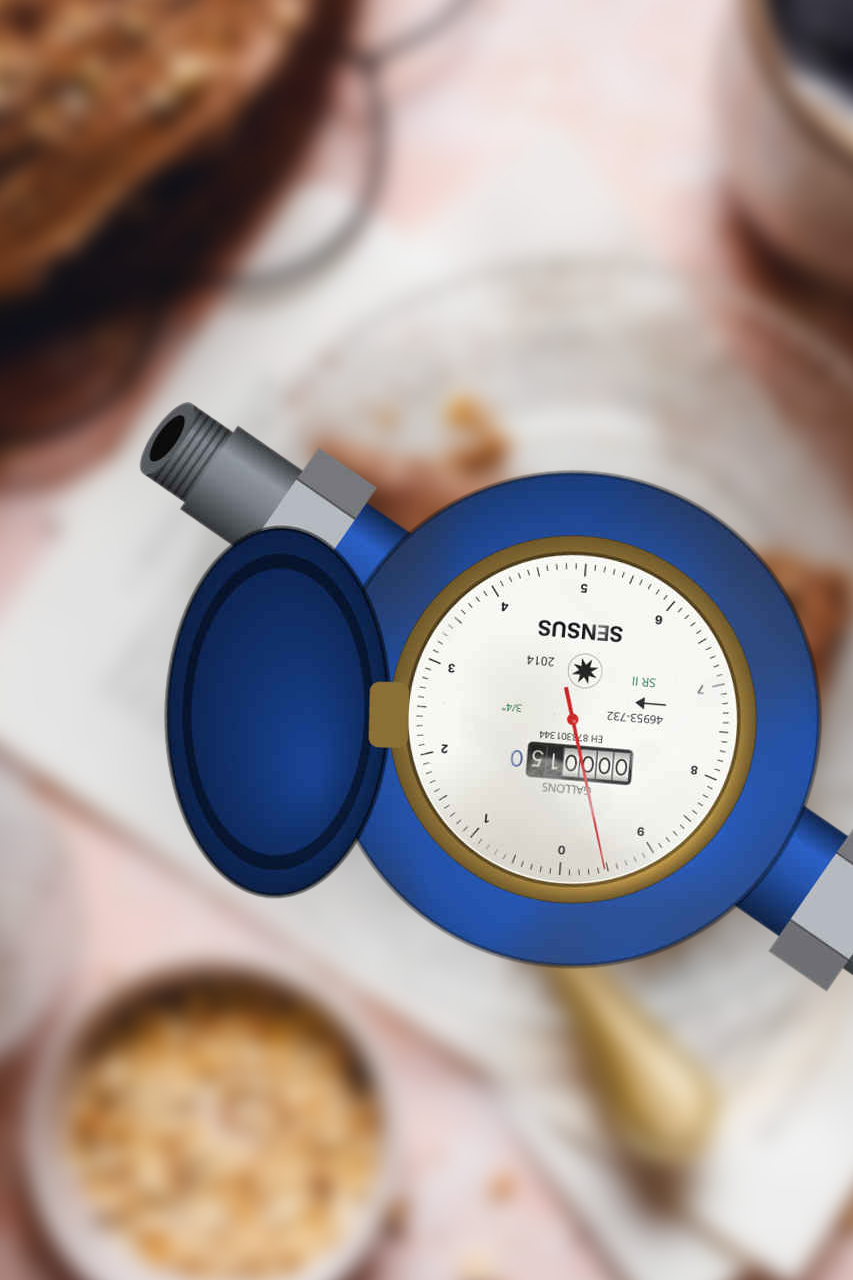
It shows 149.5 (gal)
